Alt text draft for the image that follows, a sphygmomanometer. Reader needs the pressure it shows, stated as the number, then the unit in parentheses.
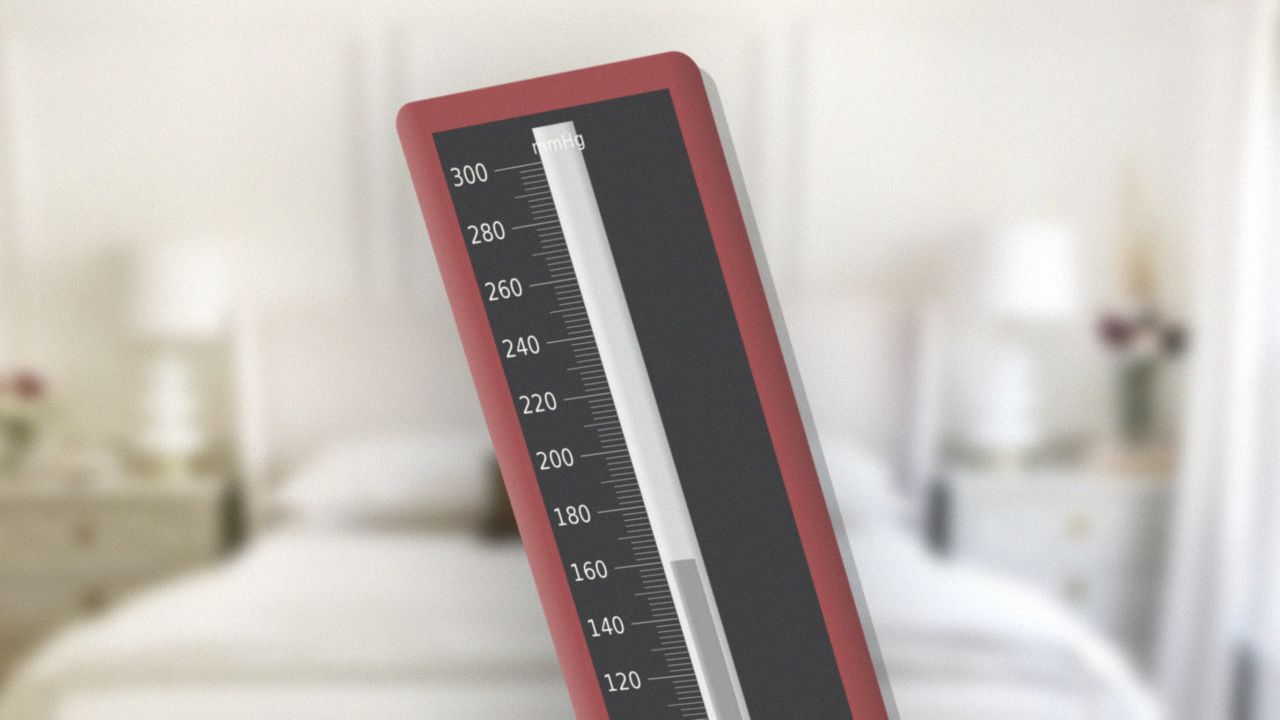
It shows 160 (mmHg)
